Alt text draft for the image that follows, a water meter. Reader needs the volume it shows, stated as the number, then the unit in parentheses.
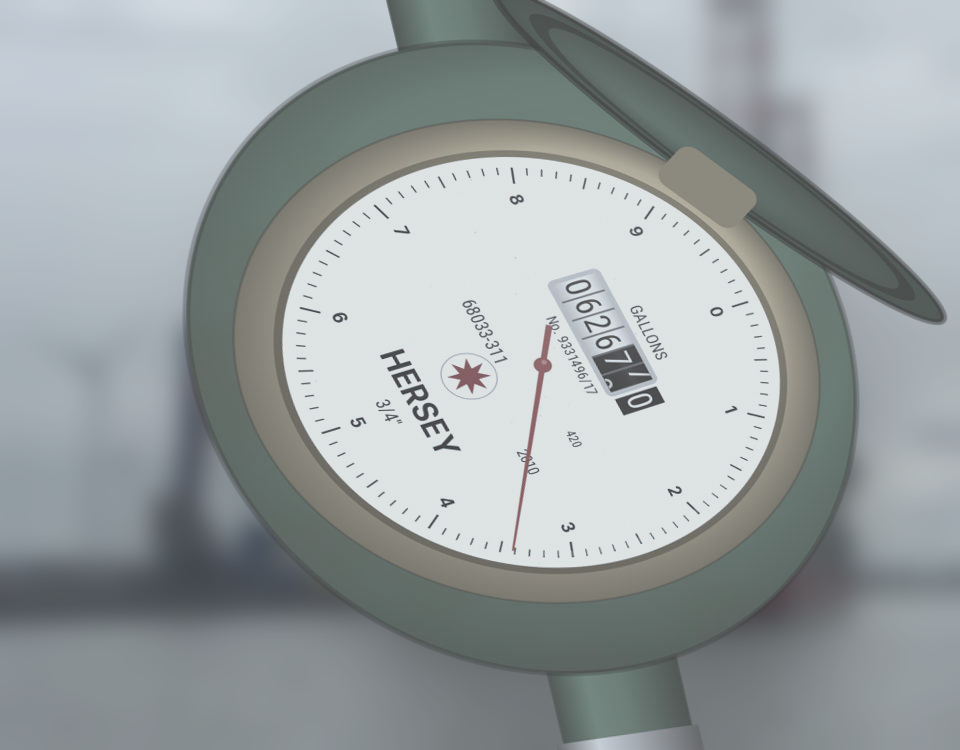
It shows 626773.4 (gal)
